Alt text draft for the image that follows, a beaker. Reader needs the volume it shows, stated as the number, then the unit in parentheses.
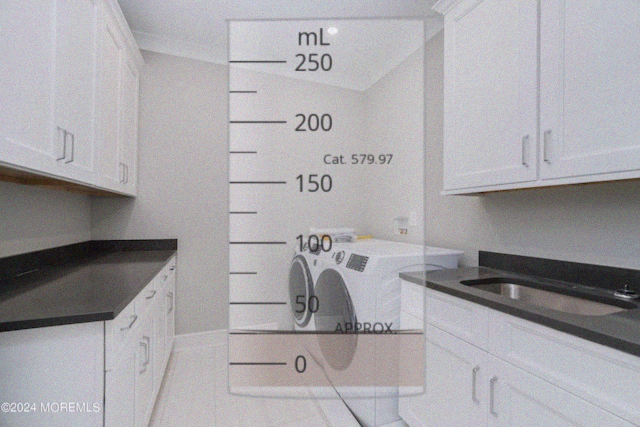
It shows 25 (mL)
